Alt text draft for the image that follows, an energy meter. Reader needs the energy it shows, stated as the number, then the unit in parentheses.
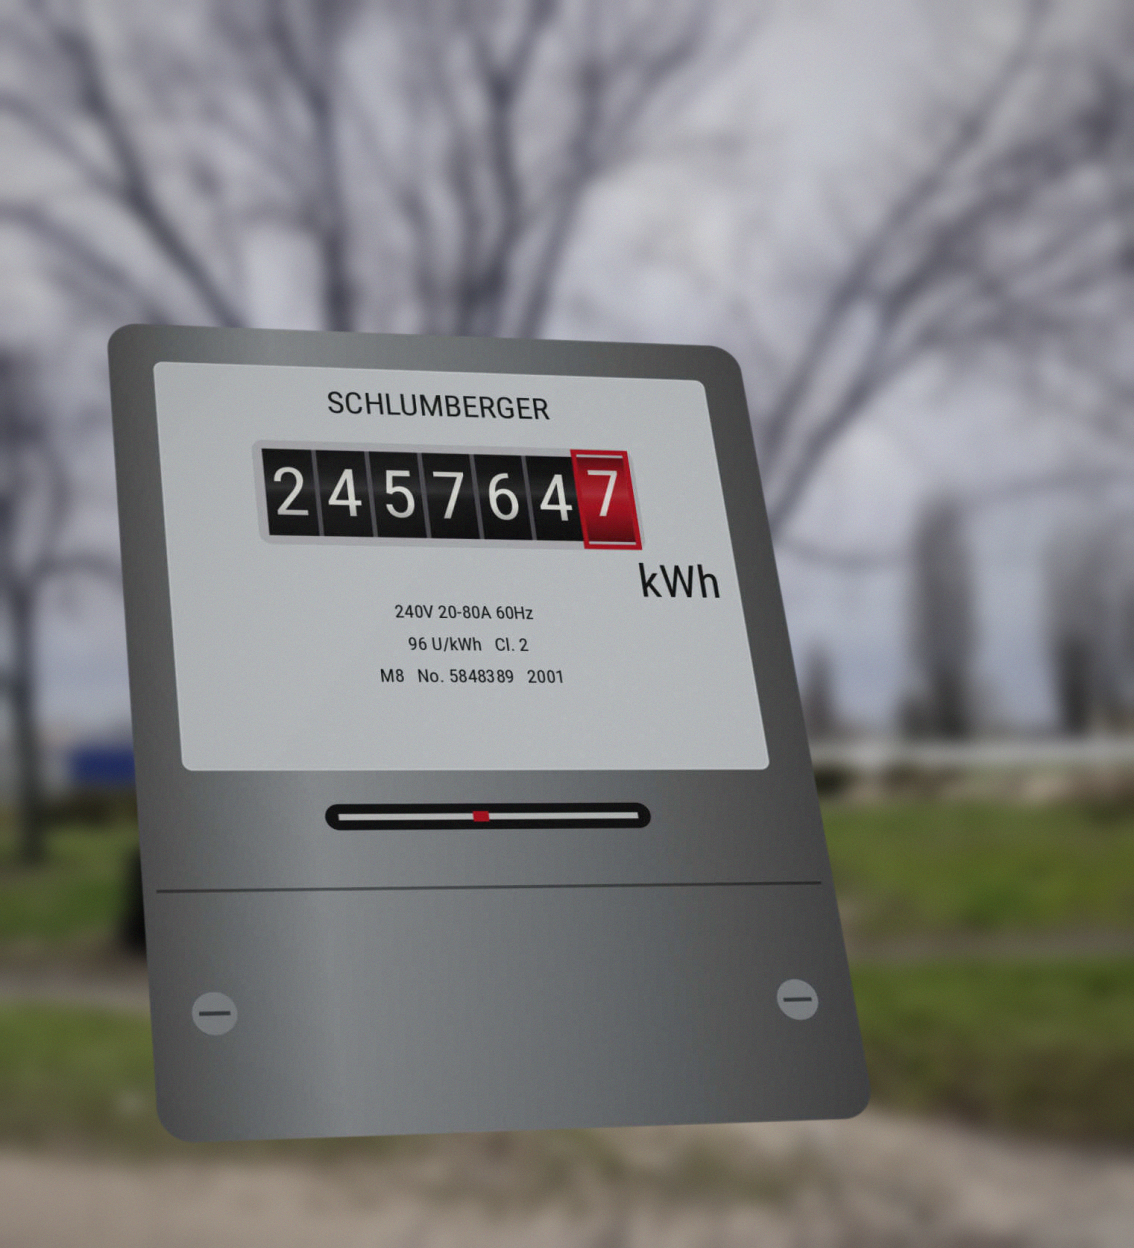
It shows 245764.7 (kWh)
